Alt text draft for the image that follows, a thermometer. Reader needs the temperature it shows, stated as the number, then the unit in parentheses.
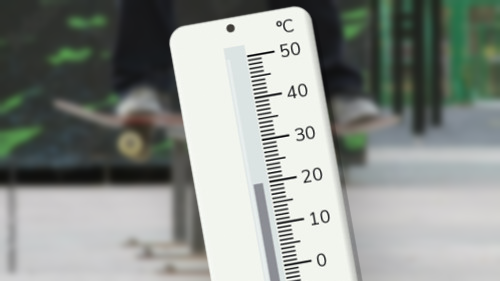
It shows 20 (°C)
